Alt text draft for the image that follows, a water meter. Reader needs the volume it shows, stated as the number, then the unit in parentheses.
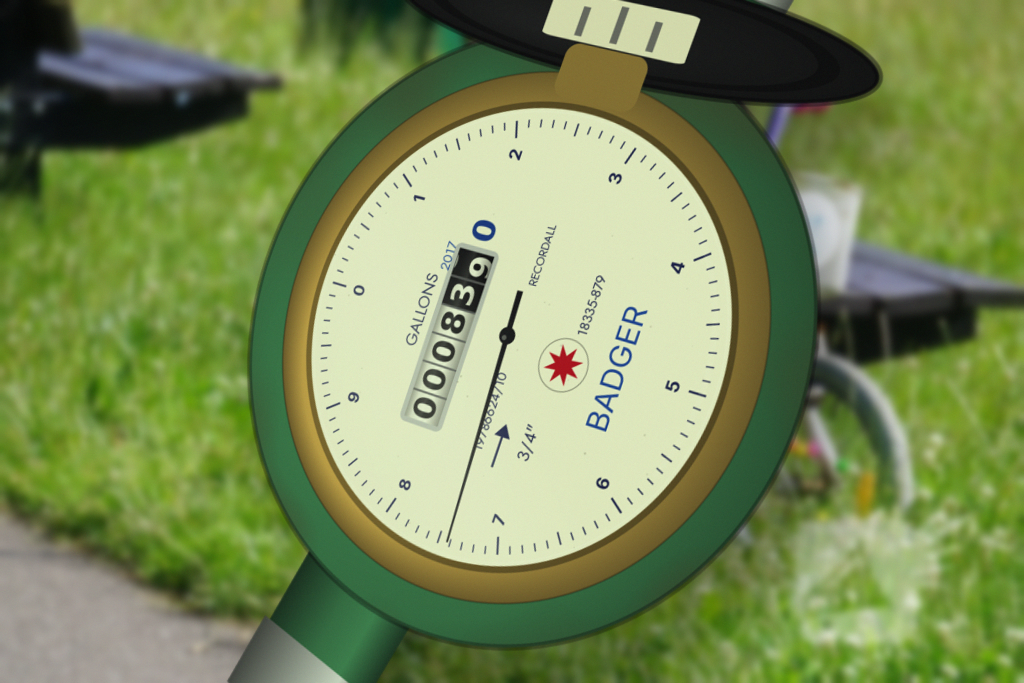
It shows 8387.4 (gal)
